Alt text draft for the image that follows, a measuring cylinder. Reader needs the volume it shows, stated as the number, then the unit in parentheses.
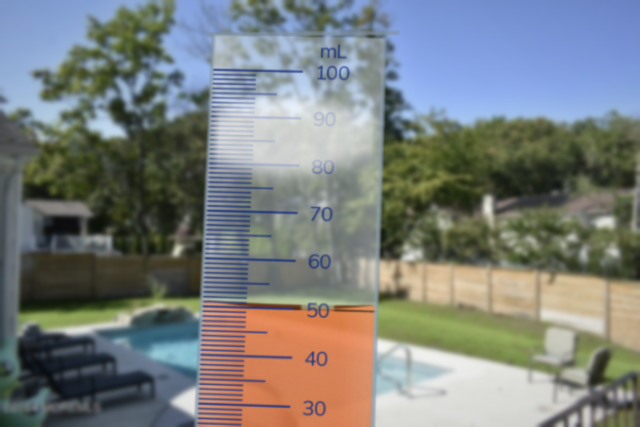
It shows 50 (mL)
